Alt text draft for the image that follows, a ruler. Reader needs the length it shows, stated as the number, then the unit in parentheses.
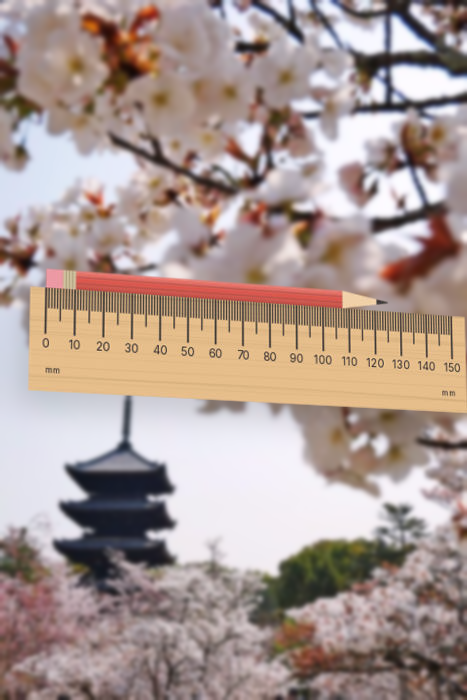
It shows 125 (mm)
